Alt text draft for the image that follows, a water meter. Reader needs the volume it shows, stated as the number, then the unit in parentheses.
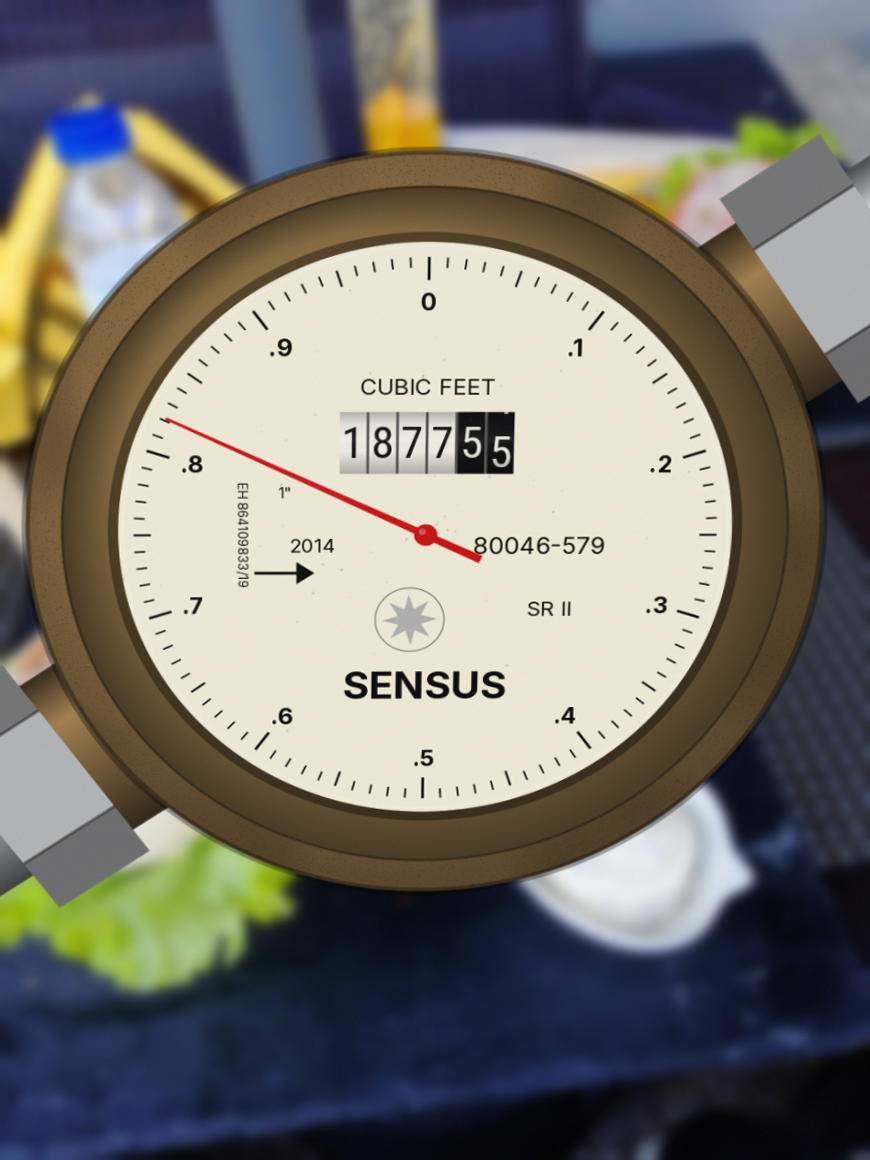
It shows 187754.82 (ft³)
